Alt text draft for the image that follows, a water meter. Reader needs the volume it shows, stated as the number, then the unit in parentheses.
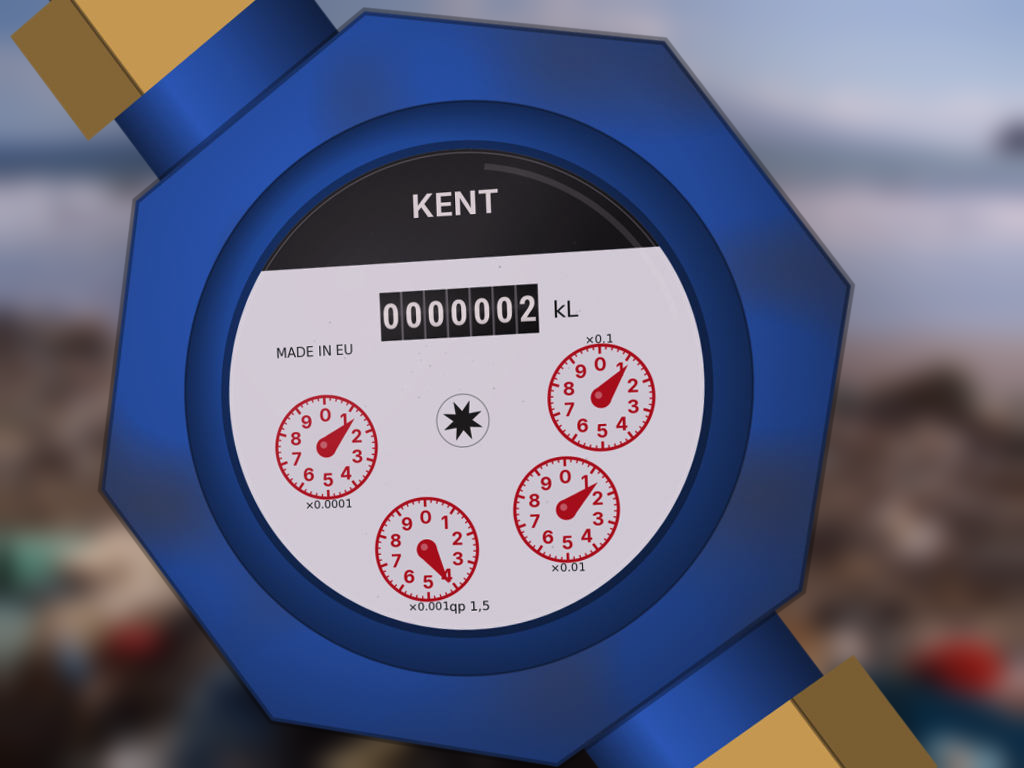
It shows 2.1141 (kL)
